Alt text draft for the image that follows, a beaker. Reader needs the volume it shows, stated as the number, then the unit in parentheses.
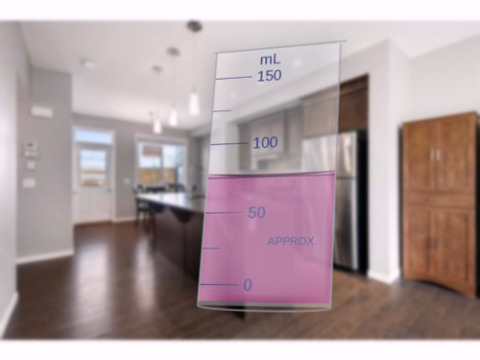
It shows 75 (mL)
